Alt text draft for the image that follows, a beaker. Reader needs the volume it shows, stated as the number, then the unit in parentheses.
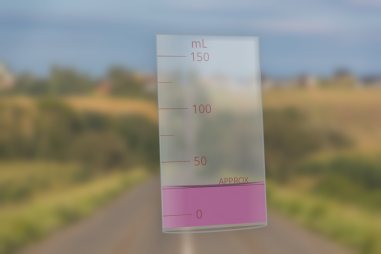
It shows 25 (mL)
